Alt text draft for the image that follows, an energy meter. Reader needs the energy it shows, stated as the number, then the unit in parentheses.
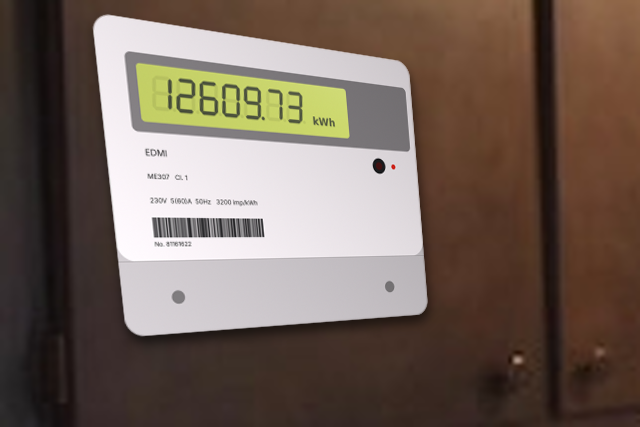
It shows 12609.73 (kWh)
